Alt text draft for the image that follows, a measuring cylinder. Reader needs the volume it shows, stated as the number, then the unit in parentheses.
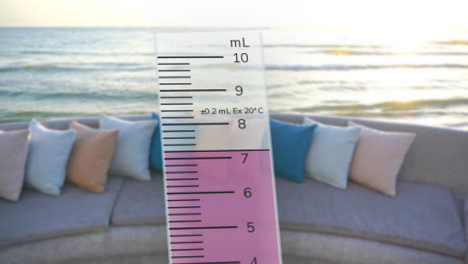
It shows 7.2 (mL)
